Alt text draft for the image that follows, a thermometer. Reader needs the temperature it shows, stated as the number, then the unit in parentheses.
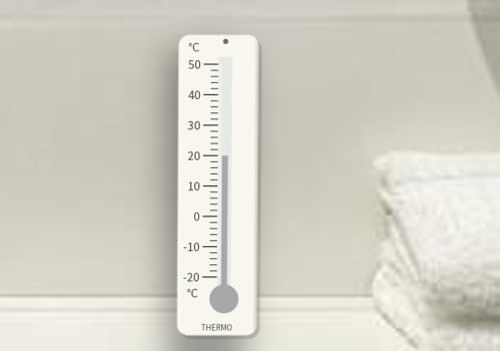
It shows 20 (°C)
